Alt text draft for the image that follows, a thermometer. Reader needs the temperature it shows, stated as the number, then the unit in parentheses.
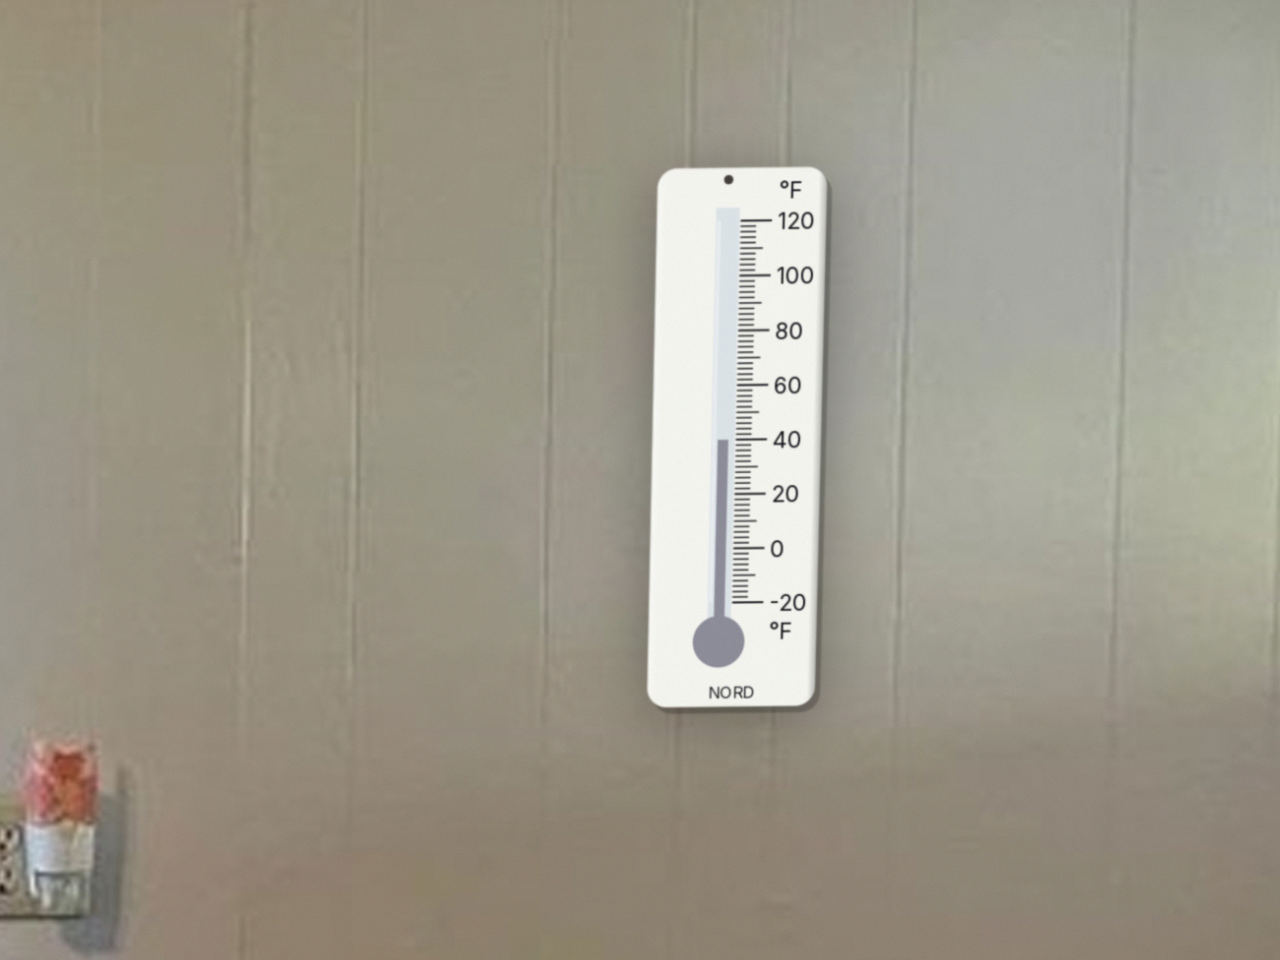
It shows 40 (°F)
